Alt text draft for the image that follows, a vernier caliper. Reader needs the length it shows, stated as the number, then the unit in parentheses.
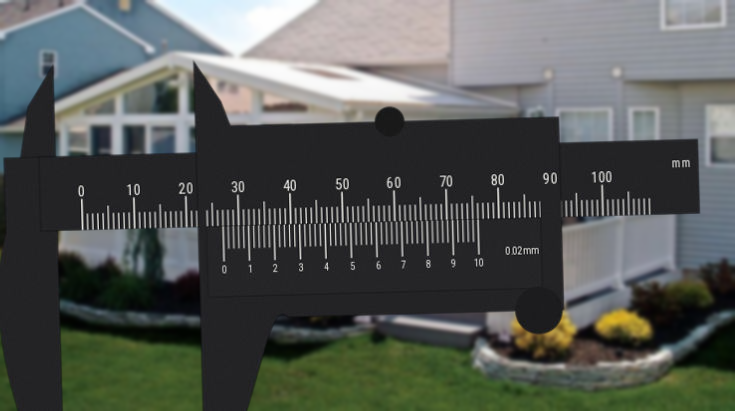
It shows 27.0 (mm)
